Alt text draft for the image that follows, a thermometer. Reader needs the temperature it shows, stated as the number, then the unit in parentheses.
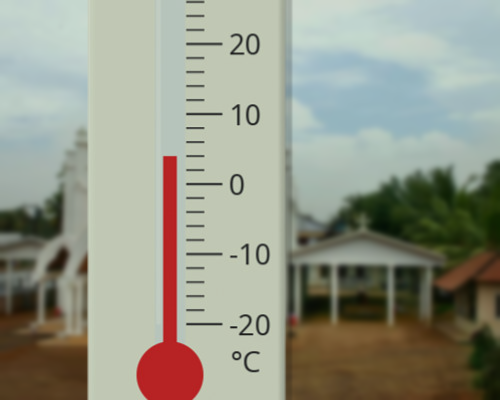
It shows 4 (°C)
